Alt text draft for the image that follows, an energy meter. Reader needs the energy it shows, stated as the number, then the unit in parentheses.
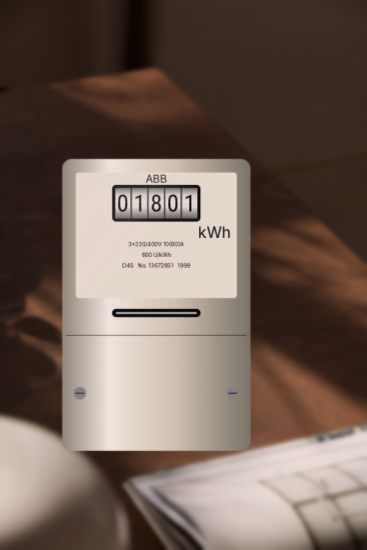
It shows 1801 (kWh)
